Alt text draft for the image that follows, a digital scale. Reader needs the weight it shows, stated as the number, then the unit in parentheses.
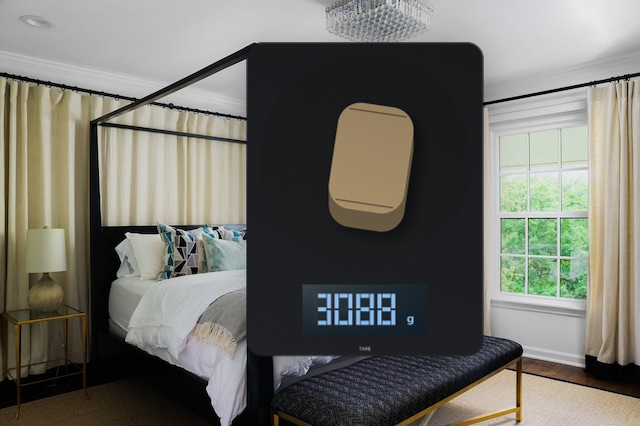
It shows 3088 (g)
